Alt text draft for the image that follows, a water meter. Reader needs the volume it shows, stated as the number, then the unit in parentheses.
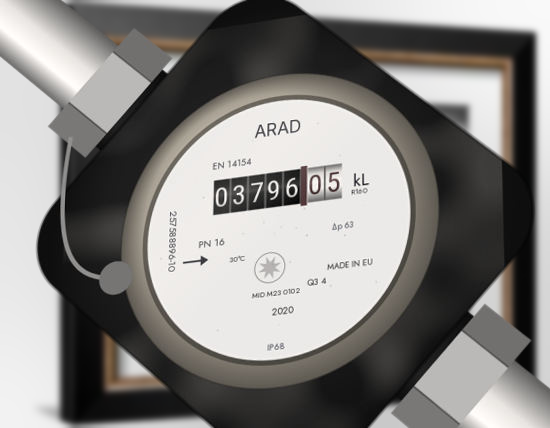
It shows 3796.05 (kL)
